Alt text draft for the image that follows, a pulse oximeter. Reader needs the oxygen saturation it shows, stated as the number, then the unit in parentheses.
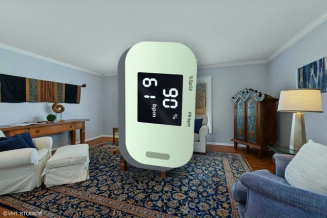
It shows 90 (%)
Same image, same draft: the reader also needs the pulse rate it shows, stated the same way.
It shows 61 (bpm)
